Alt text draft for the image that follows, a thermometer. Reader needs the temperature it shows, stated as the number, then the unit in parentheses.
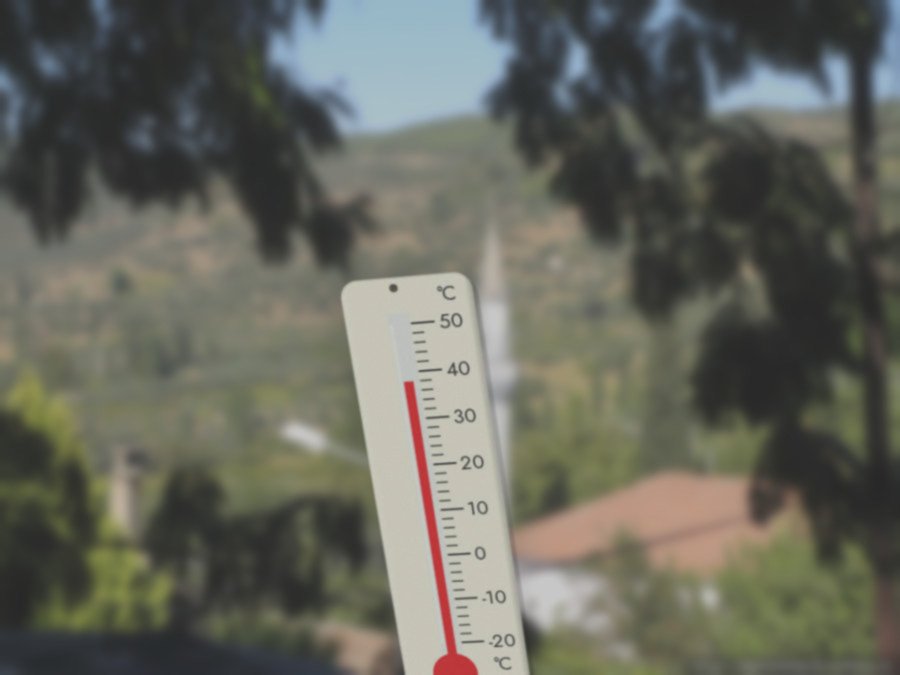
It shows 38 (°C)
